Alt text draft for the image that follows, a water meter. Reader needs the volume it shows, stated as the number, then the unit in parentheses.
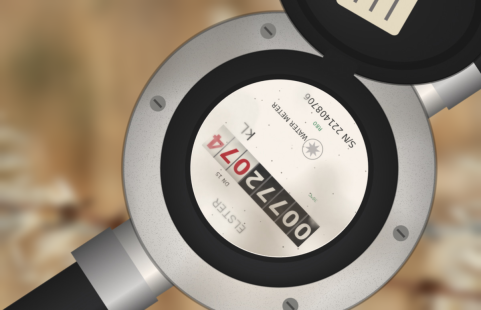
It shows 772.074 (kL)
